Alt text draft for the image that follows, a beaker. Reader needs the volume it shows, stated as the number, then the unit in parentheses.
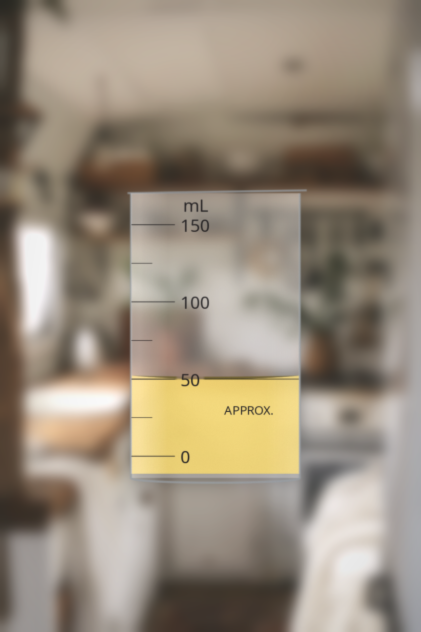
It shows 50 (mL)
